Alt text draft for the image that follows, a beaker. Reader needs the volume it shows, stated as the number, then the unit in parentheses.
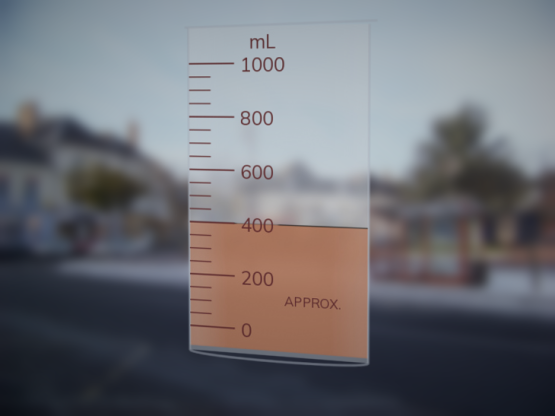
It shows 400 (mL)
